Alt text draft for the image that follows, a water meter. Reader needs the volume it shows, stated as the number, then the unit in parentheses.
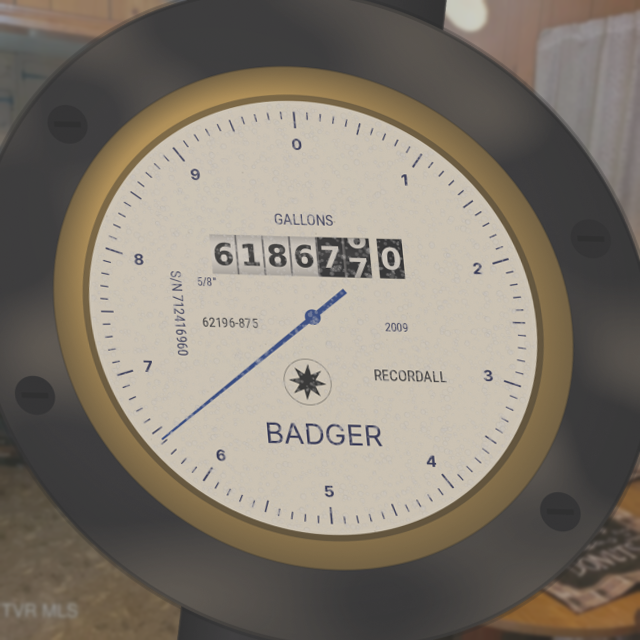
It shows 6186766.4 (gal)
